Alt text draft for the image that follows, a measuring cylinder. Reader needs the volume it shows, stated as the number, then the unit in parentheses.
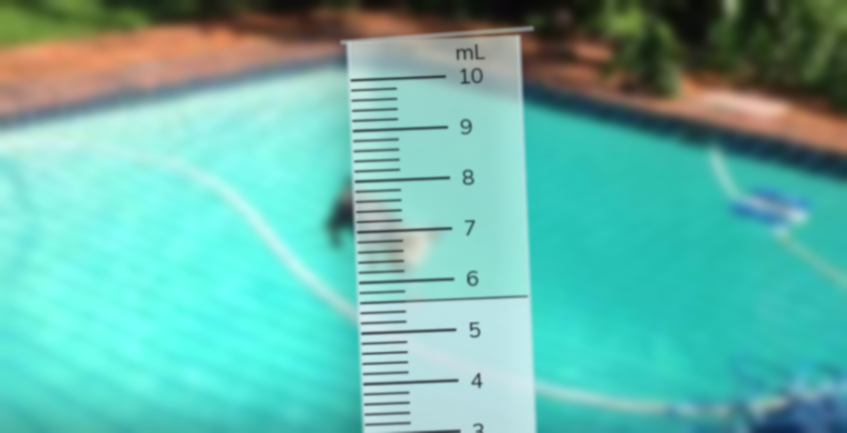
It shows 5.6 (mL)
